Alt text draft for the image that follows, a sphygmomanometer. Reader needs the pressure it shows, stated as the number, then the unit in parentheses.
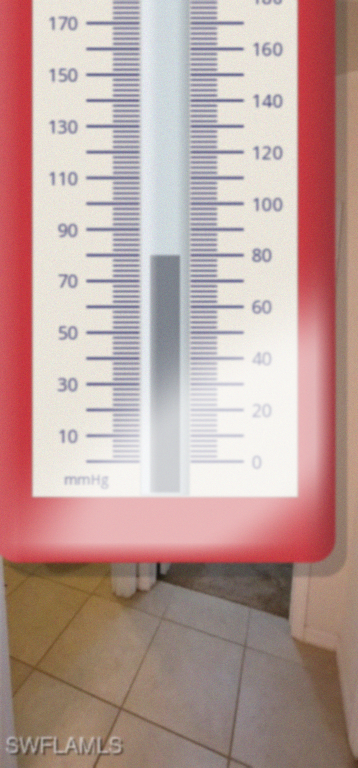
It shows 80 (mmHg)
